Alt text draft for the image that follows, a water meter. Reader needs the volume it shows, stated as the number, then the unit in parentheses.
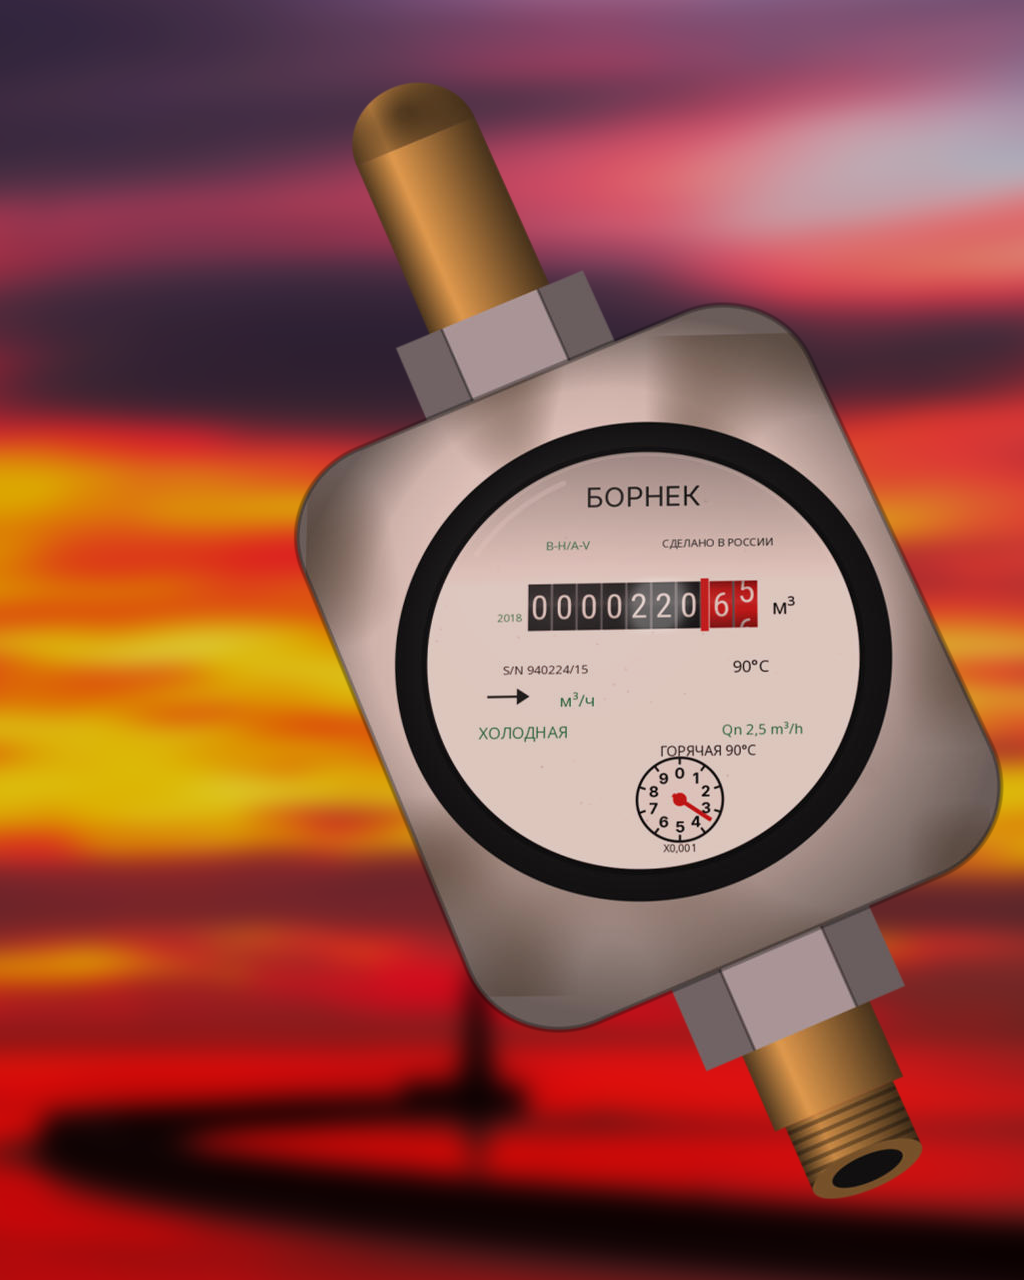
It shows 220.653 (m³)
